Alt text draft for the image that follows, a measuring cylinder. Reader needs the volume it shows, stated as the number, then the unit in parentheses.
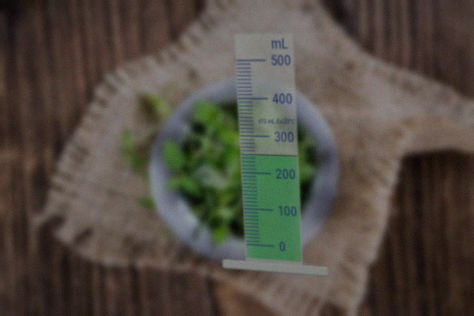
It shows 250 (mL)
